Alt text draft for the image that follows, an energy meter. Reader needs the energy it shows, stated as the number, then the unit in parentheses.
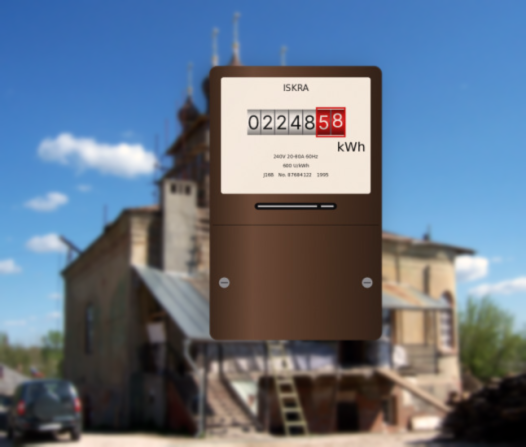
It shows 2248.58 (kWh)
